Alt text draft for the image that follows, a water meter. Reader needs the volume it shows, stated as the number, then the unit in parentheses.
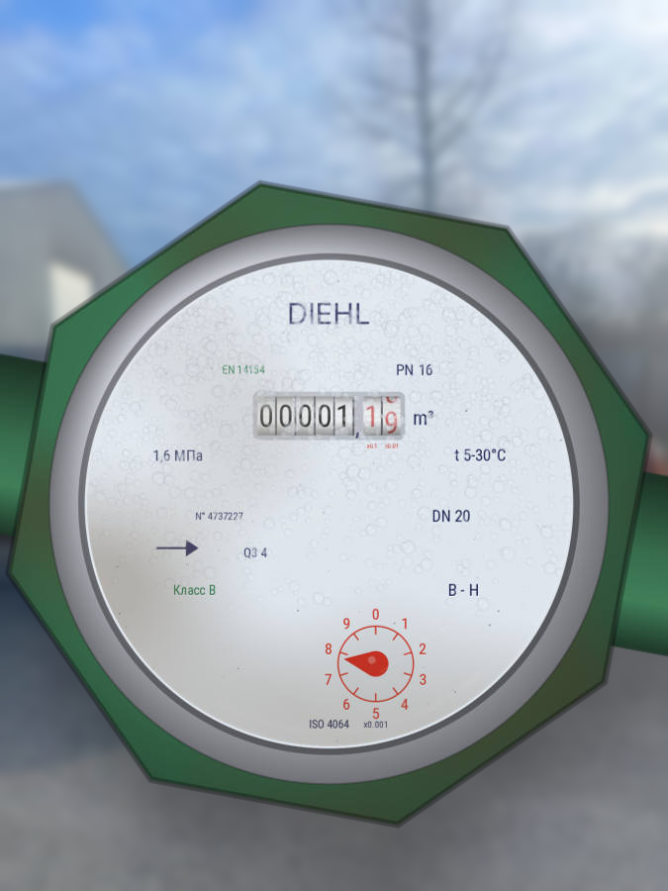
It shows 1.187 (m³)
